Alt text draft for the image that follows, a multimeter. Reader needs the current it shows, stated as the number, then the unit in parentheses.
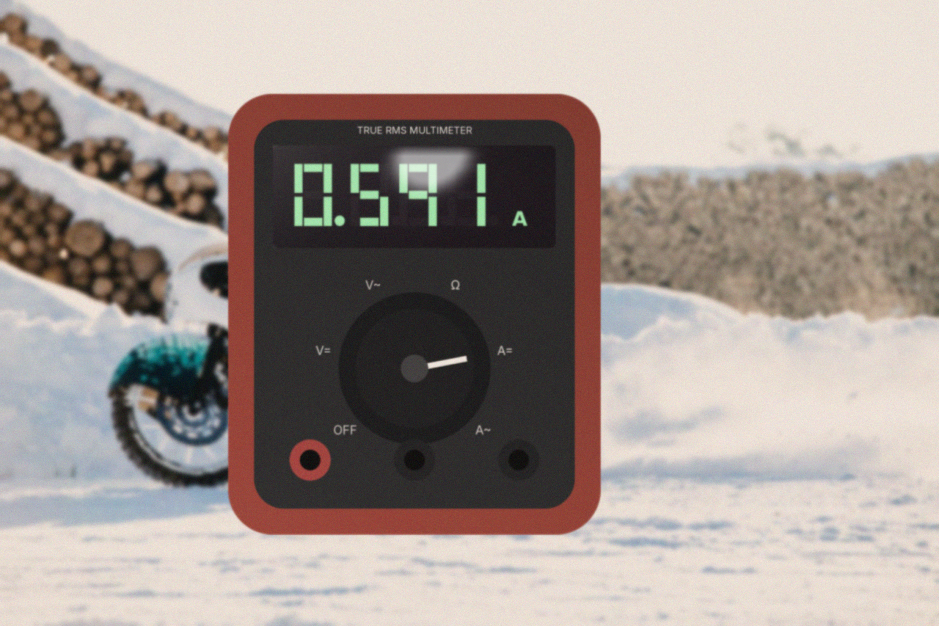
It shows 0.591 (A)
